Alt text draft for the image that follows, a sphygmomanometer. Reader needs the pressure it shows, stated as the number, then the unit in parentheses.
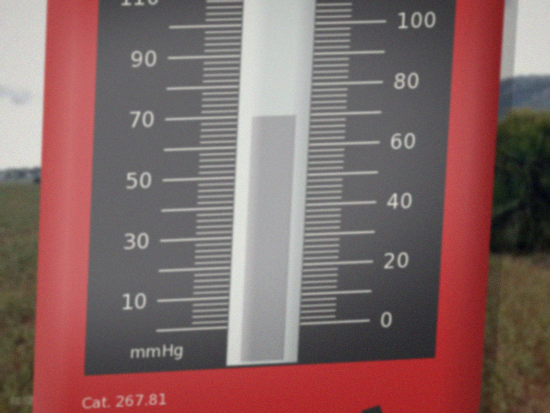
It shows 70 (mmHg)
